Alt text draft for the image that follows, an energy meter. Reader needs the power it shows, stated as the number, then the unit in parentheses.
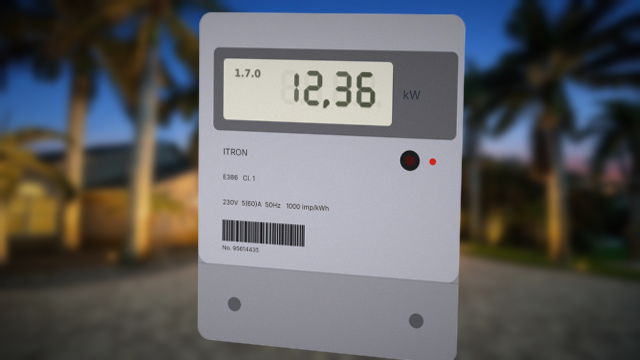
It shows 12.36 (kW)
